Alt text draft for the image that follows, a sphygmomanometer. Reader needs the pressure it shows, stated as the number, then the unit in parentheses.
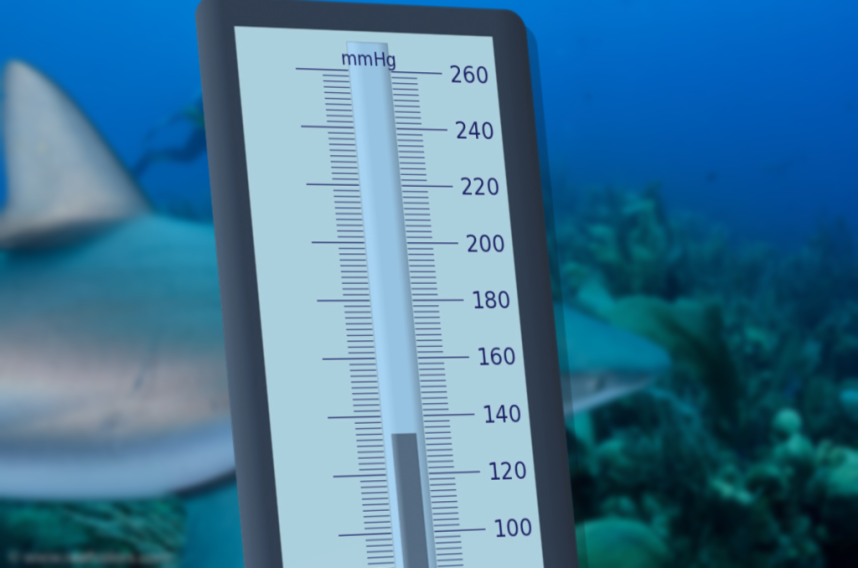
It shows 134 (mmHg)
